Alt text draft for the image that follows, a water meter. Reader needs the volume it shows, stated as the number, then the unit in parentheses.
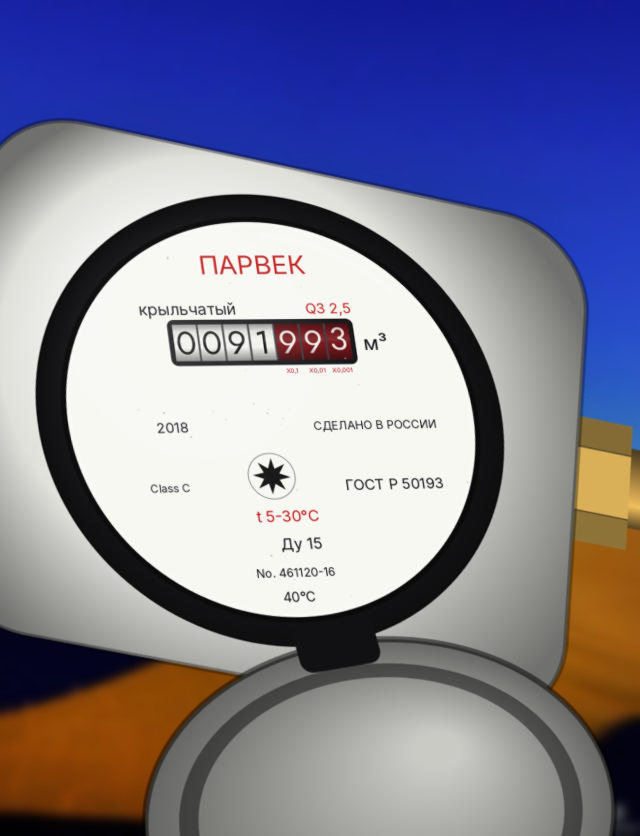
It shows 91.993 (m³)
